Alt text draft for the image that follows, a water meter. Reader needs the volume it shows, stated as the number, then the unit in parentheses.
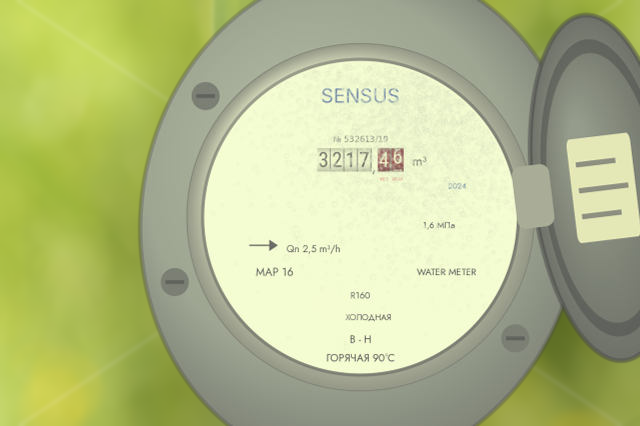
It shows 3217.46 (m³)
